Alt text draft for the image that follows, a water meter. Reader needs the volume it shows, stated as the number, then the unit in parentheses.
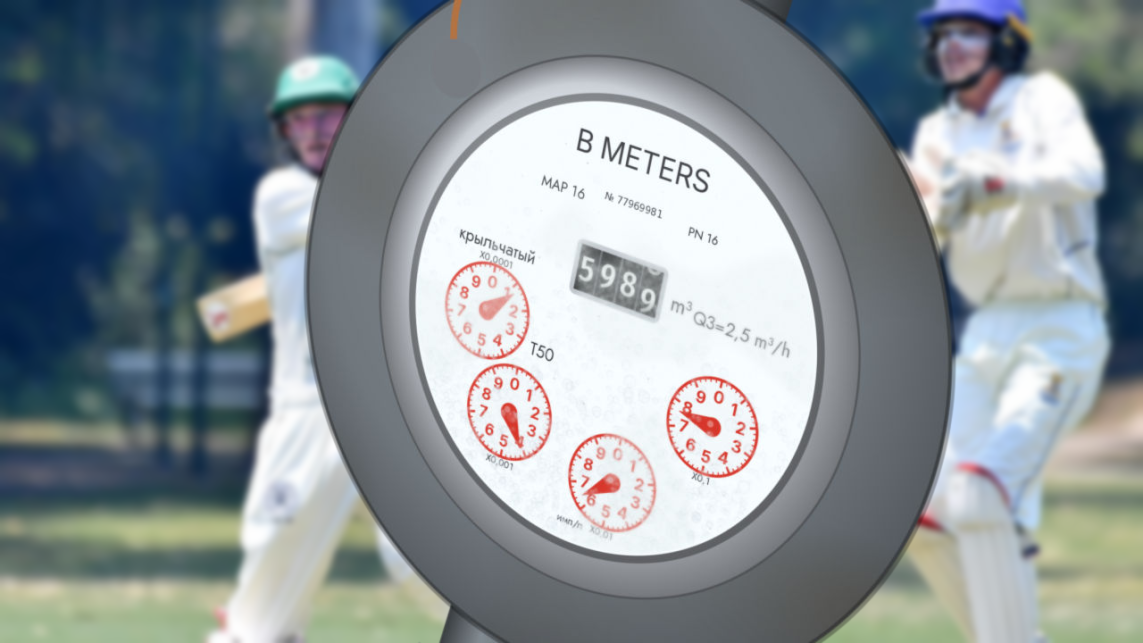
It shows 5988.7641 (m³)
